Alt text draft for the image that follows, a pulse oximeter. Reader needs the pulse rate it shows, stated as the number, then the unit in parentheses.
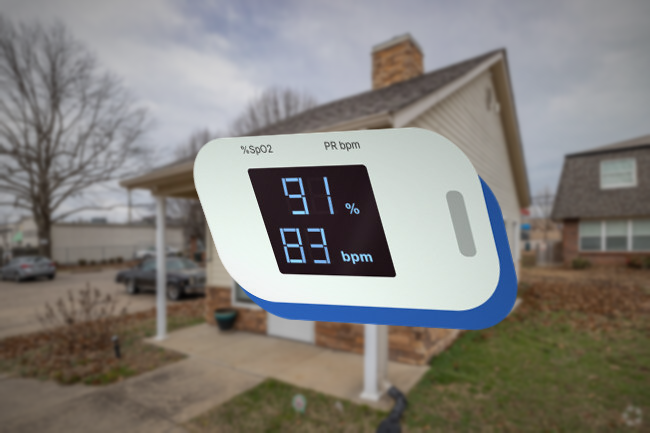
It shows 83 (bpm)
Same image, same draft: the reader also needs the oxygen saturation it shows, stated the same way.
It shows 91 (%)
